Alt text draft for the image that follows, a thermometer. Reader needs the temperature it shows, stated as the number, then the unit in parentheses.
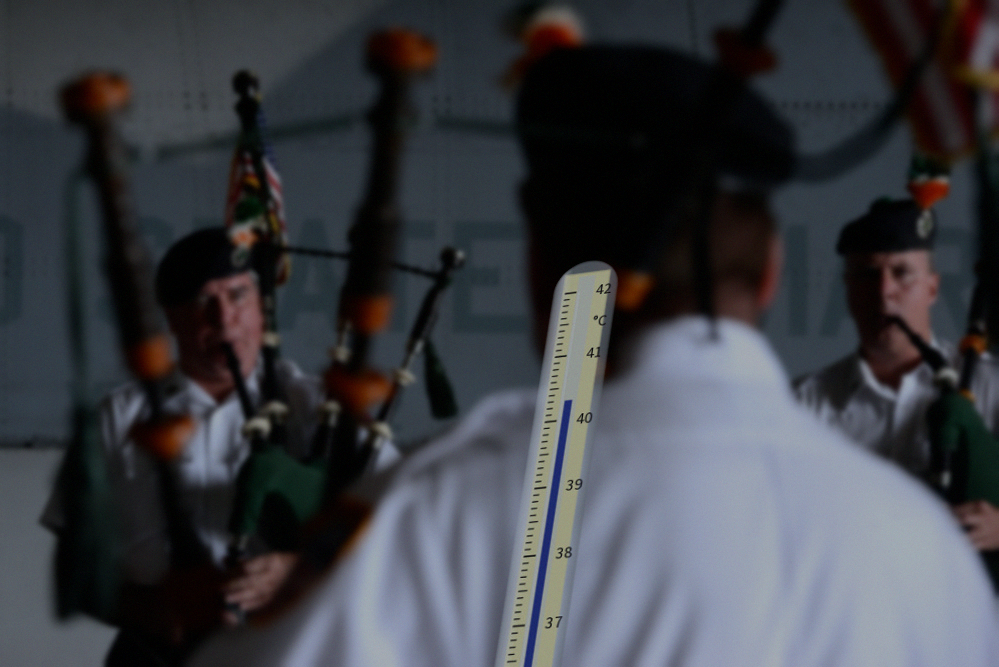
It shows 40.3 (°C)
